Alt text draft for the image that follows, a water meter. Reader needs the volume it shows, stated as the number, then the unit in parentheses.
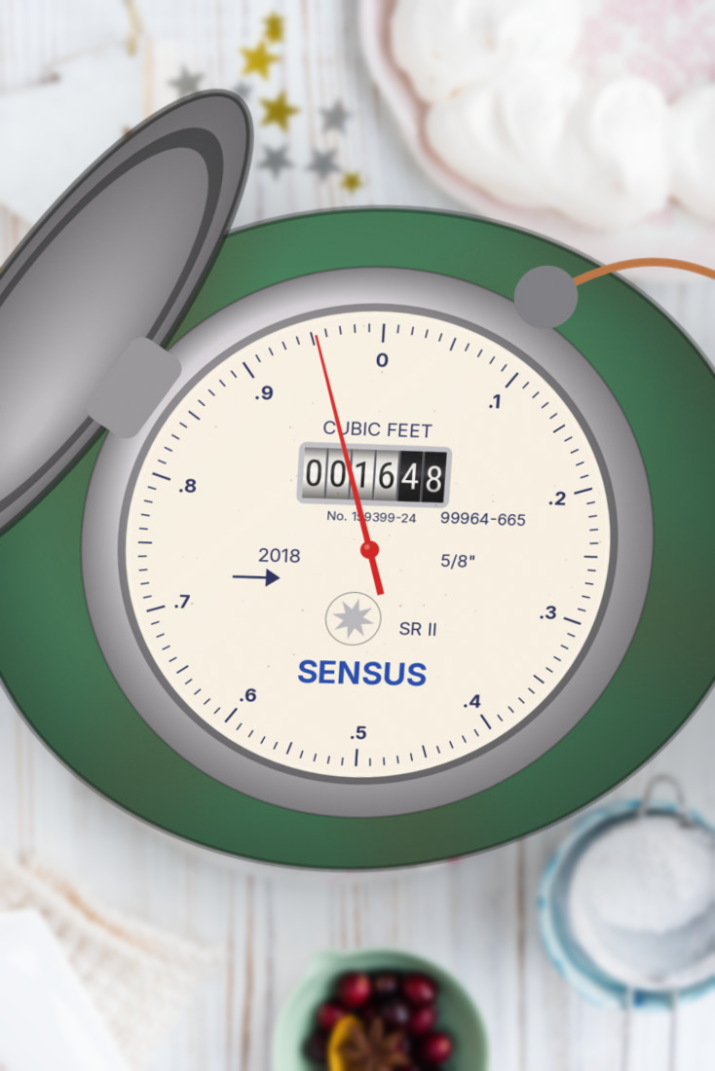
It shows 1647.95 (ft³)
